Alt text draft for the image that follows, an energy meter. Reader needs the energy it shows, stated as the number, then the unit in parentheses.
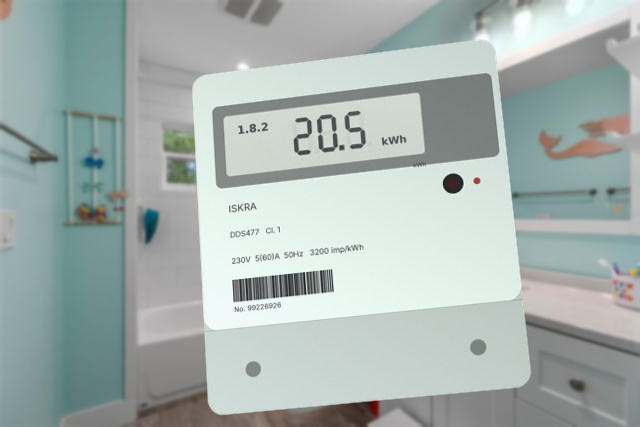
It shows 20.5 (kWh)
